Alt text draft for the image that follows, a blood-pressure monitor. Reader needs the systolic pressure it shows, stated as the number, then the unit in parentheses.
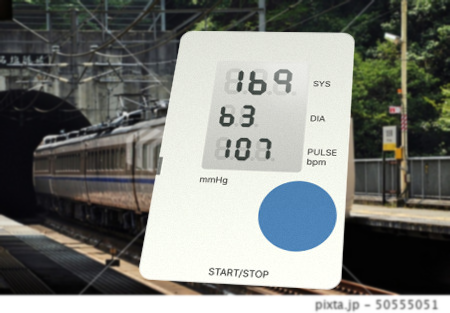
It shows 169 (mmHg)
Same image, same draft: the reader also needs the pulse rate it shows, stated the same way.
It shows 107 (bpm)
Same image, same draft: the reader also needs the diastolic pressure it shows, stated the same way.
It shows 63 (mmHg)
